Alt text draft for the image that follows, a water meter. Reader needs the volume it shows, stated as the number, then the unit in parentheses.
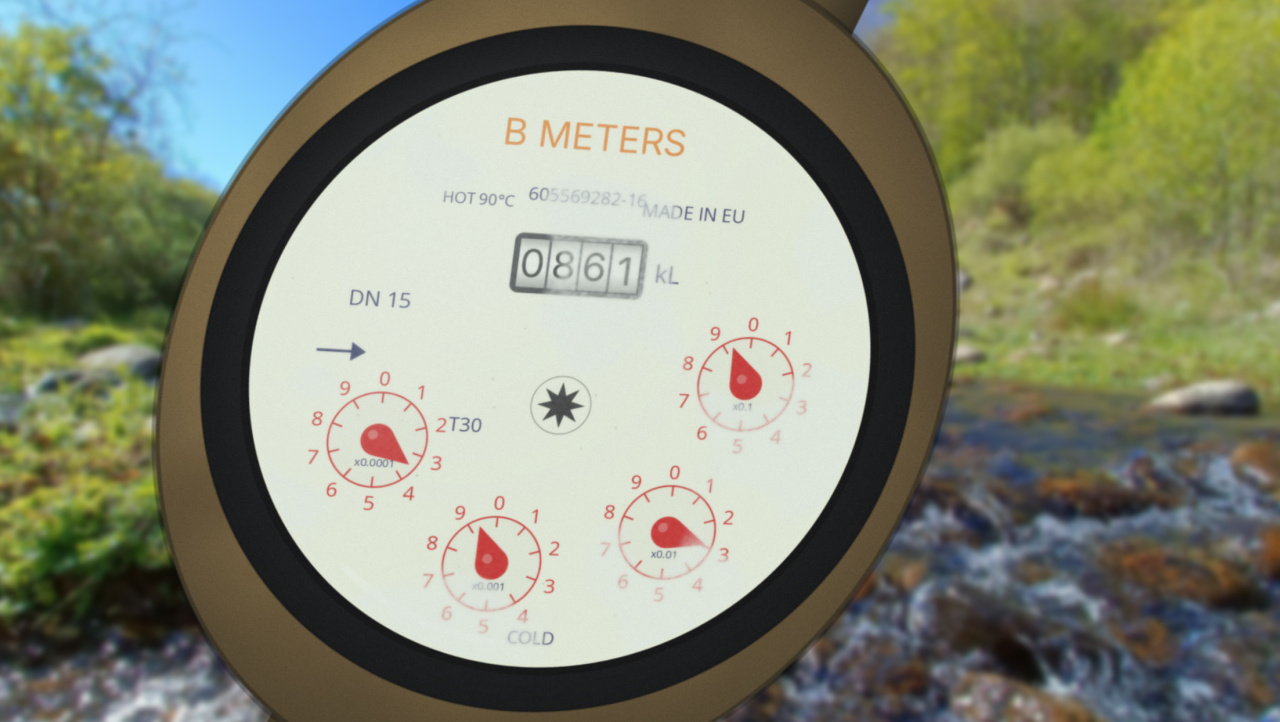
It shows 860.9293 (kL)
